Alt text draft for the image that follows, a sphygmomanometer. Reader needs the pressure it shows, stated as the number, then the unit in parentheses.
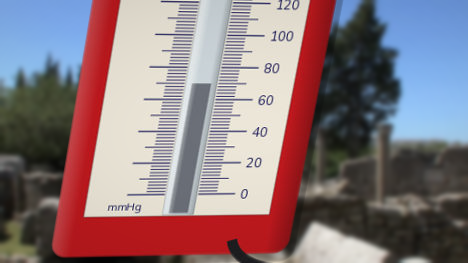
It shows 70 (mmHg)
